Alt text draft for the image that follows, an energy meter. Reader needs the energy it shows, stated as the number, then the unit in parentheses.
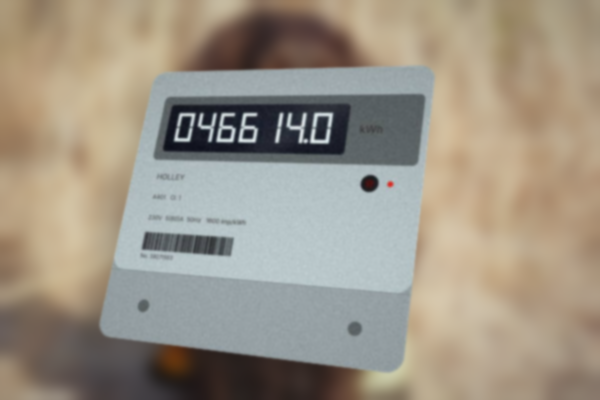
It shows 46614.0 (kWh)
